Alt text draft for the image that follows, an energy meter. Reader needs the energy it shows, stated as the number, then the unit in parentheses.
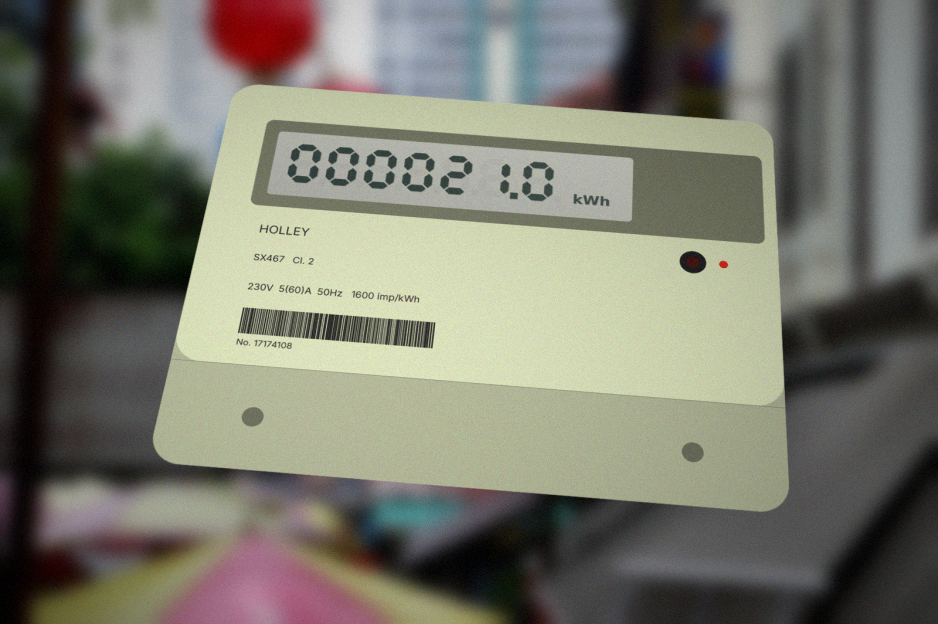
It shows 21.0 (kWh)
